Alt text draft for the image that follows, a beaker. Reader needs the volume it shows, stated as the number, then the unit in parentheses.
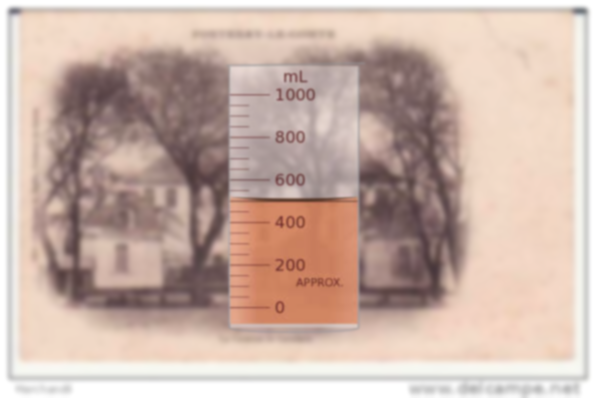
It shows 500 (mL)
